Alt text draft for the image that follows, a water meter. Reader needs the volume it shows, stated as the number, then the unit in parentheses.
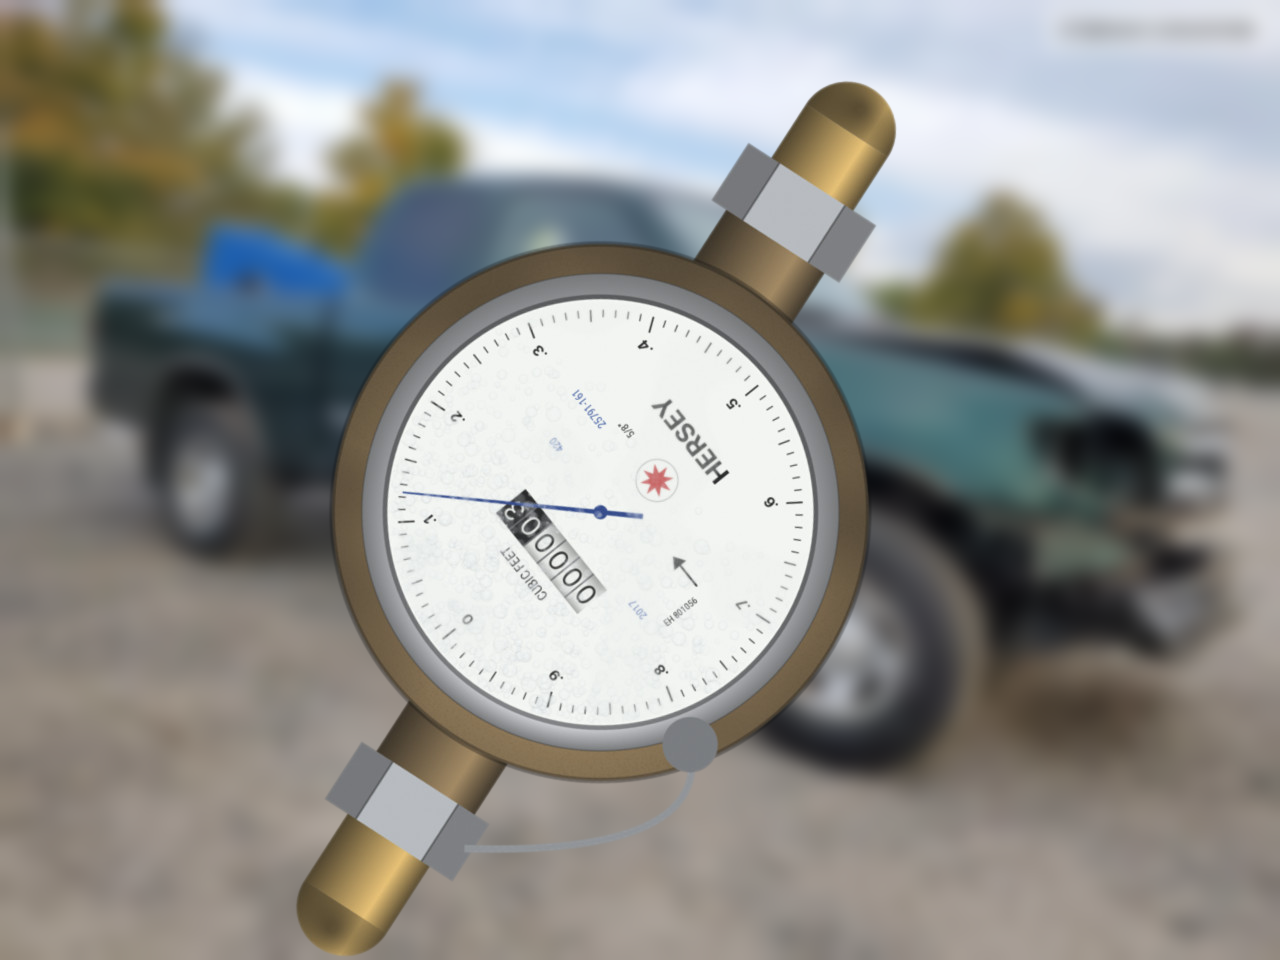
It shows 3.12 (ft³)
